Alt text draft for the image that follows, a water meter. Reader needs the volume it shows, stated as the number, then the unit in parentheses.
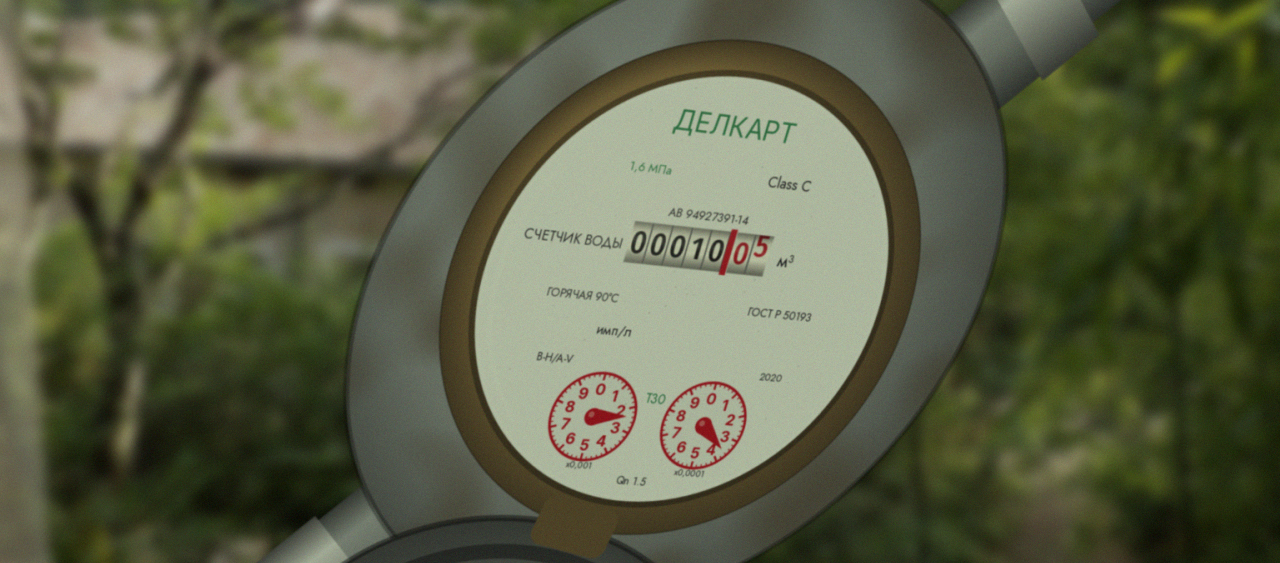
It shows 10.0523 (m³)
